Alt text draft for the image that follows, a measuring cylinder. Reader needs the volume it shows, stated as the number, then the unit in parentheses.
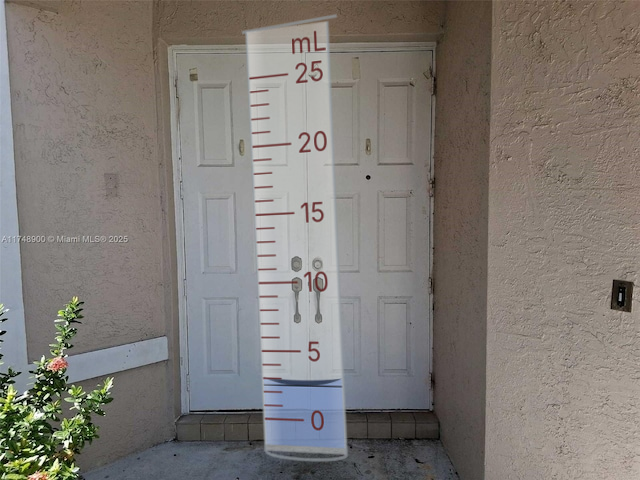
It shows 2.5 (mL)
